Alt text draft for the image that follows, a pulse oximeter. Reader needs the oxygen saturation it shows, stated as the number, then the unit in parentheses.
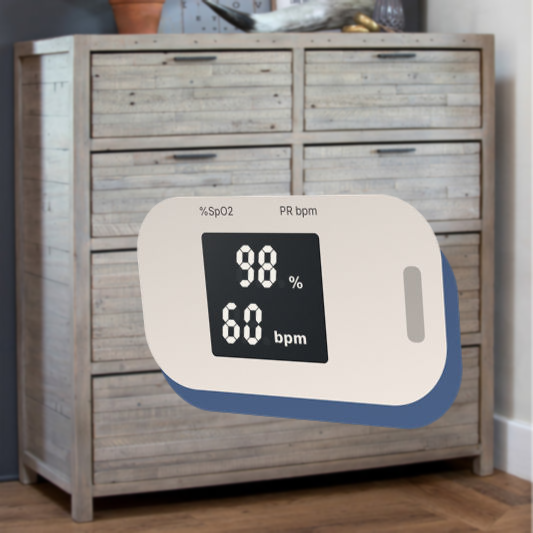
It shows 98 (%)
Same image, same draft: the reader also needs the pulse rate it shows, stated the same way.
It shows 60 (bpm)
